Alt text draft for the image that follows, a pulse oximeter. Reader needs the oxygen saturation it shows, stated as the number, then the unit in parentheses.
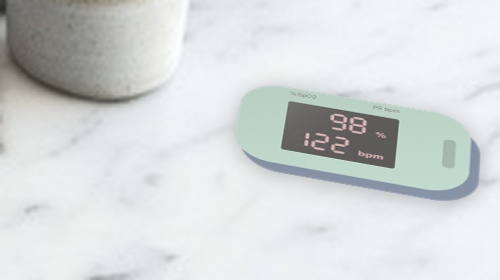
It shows 98 (%)
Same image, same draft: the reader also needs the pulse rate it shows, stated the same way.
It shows 122 (bpm)
